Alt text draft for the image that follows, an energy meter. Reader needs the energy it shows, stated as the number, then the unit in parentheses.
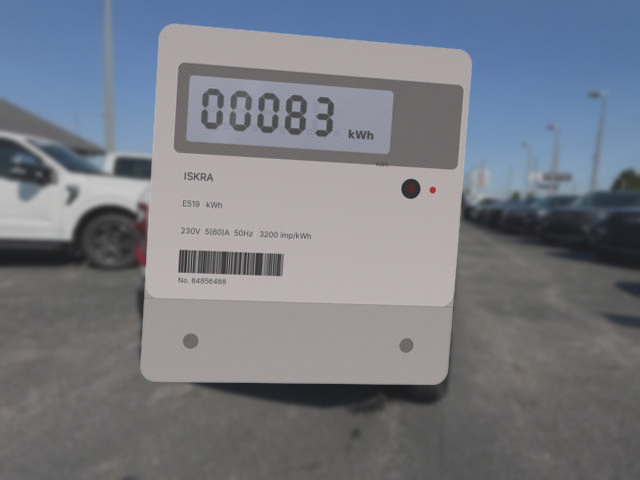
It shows 83 (kWh)
